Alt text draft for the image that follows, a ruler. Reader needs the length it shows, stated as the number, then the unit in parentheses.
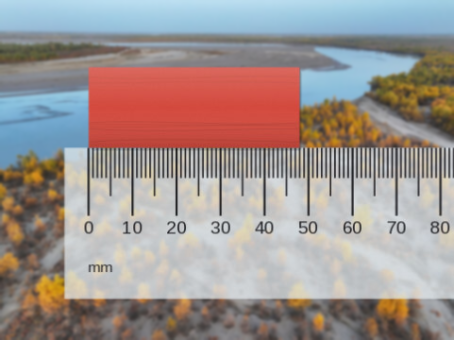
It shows 48 (mm)
